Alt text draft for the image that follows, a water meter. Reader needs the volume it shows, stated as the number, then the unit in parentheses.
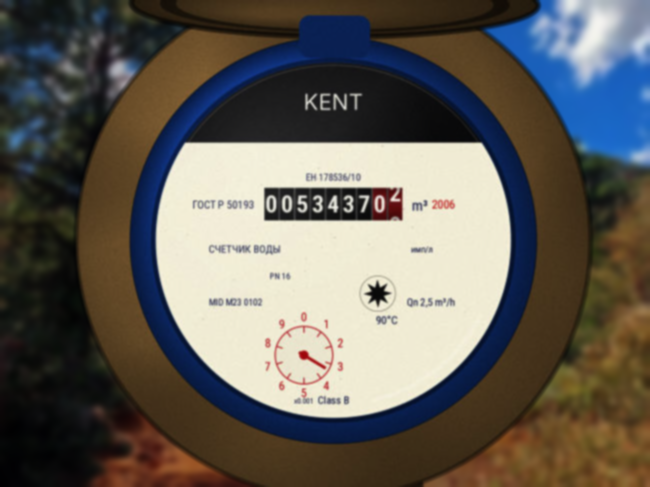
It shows 53437.023 (m³)
